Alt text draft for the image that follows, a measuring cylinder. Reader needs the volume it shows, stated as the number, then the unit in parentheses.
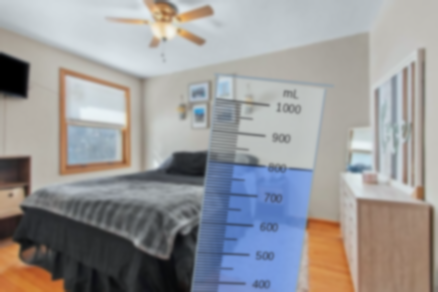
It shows 800 (mL)
